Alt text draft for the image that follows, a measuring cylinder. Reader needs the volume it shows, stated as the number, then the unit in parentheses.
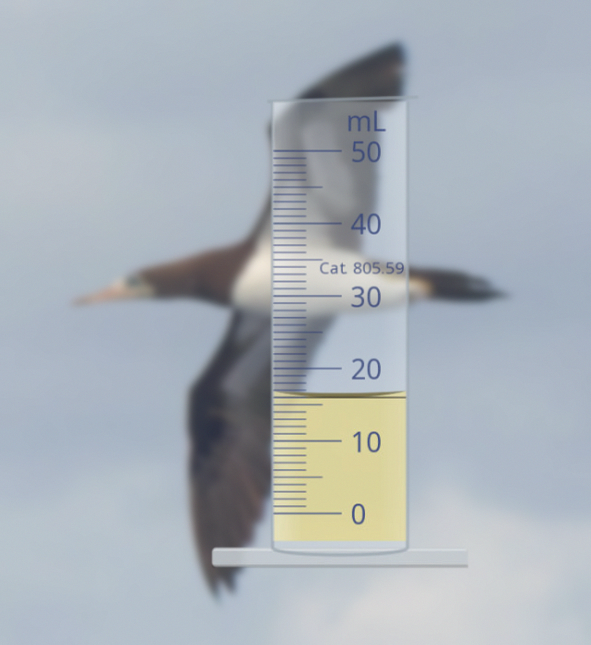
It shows 16 (mL)
